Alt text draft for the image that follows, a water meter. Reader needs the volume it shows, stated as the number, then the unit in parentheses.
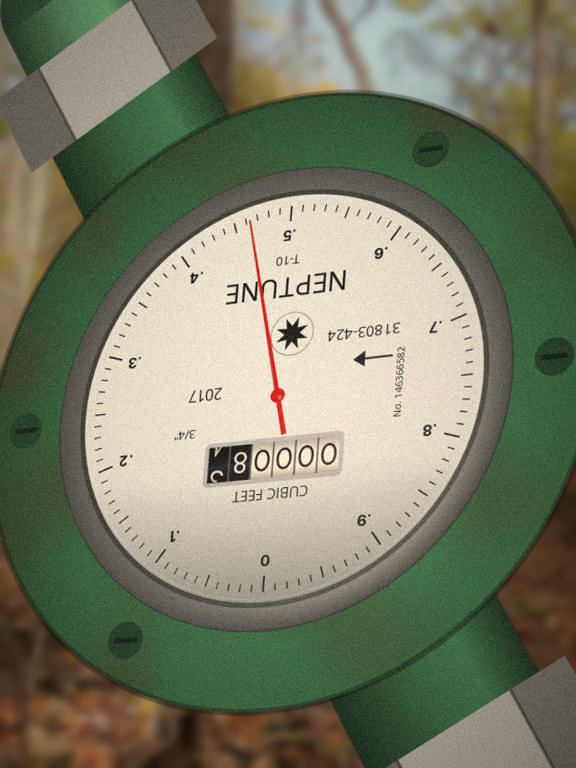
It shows 83.46 (ft³)
